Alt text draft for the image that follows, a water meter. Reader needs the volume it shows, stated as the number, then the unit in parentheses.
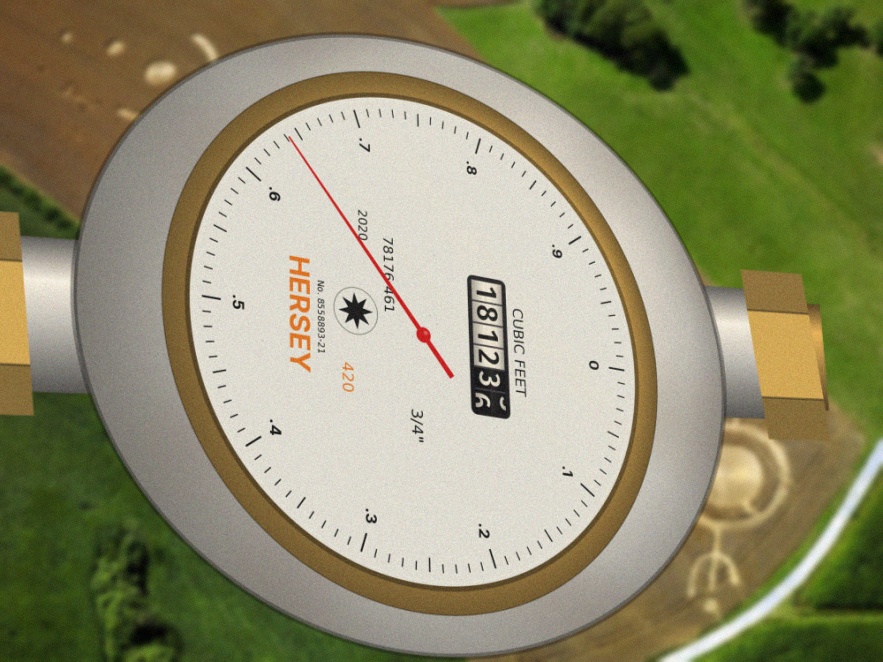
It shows 181235.64 (ft³)
